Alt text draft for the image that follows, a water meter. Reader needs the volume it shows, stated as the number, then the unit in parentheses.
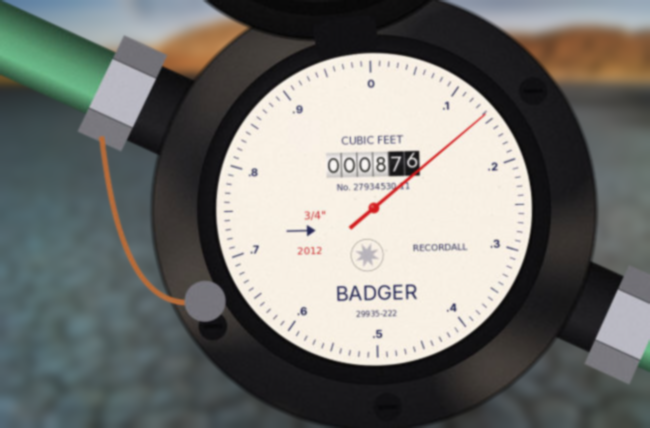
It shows 876.14 (ft³)
